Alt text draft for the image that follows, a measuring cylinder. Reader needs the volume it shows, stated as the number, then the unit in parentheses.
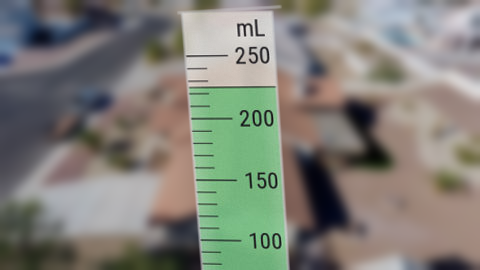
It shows 225 (mL)
